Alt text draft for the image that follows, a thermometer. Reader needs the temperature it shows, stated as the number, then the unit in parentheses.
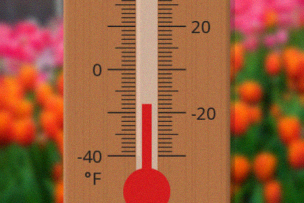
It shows -16 (°F)
